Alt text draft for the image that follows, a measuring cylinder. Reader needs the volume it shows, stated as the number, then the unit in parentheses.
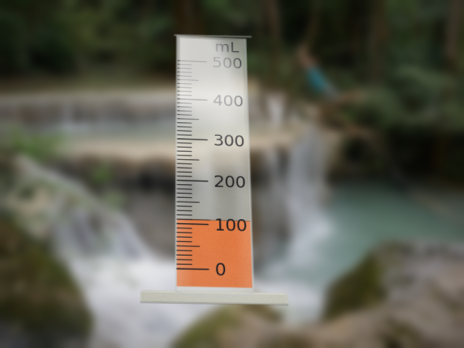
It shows 110 (mL)
